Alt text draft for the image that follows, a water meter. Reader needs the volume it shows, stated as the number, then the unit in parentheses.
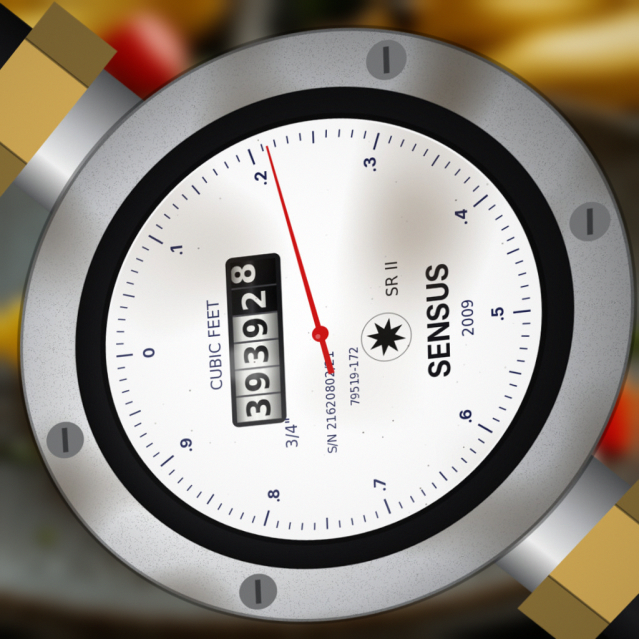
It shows 393928.21 (ft³)
